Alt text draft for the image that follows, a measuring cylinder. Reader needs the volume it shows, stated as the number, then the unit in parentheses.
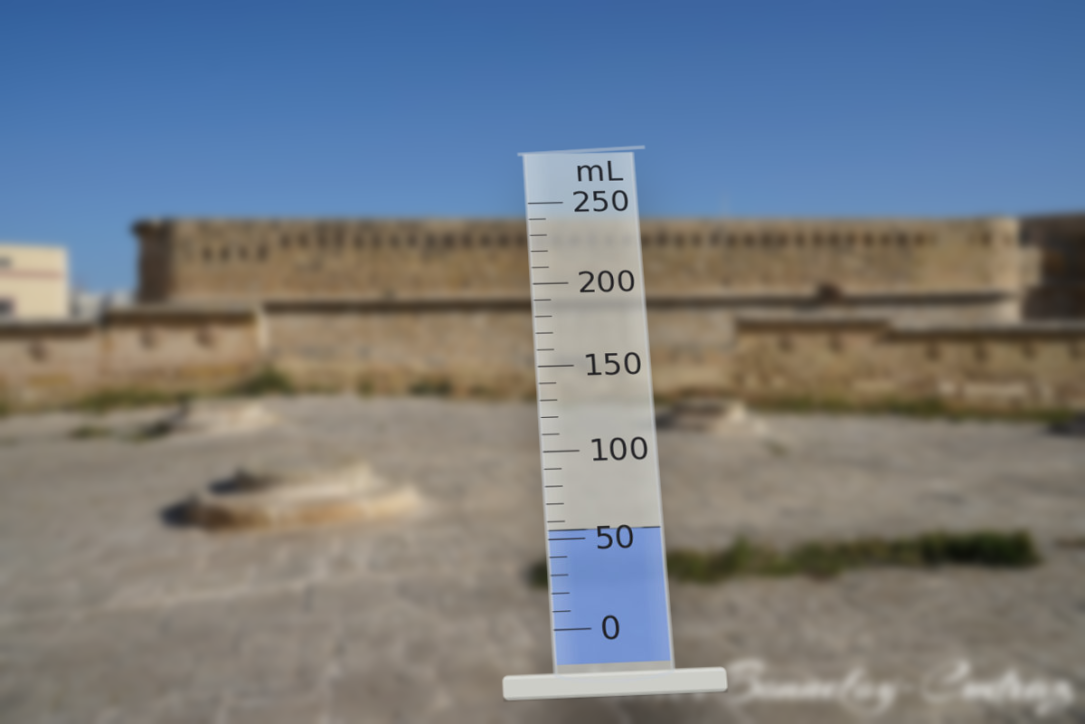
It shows 55 (mL)
